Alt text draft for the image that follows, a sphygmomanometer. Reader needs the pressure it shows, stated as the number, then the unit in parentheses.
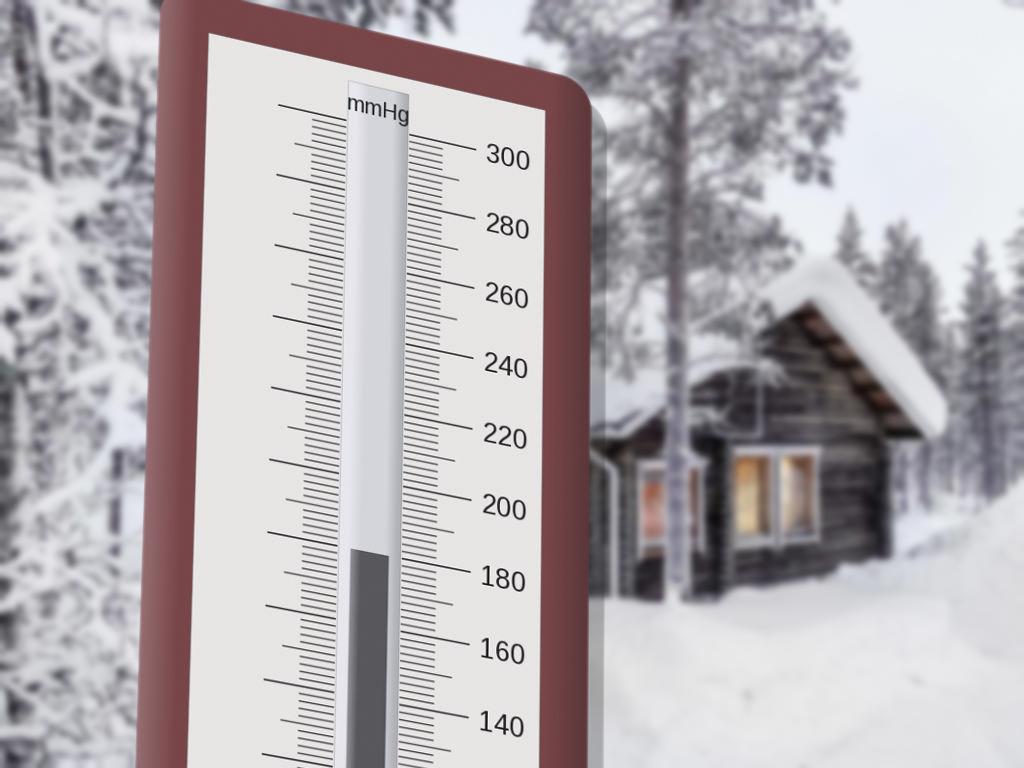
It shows 180 (mmHg)
